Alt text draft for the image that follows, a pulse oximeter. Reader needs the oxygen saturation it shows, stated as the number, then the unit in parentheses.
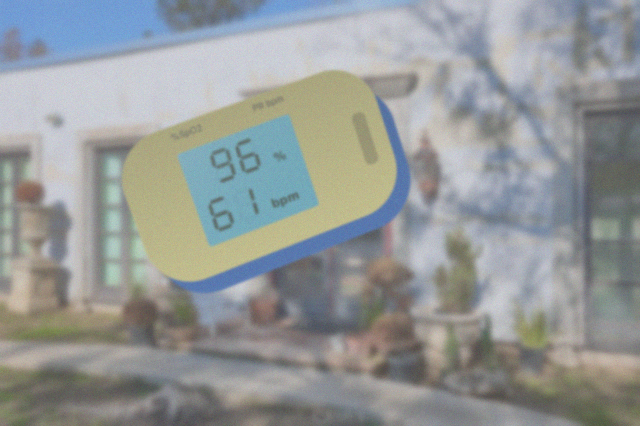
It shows 96 (%)
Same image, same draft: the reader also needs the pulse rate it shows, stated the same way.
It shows 61 (bpm)
